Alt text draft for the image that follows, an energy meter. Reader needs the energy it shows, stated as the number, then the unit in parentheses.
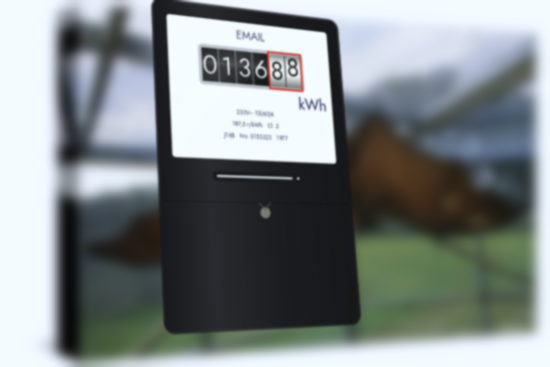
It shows 136.88 (kWh)
